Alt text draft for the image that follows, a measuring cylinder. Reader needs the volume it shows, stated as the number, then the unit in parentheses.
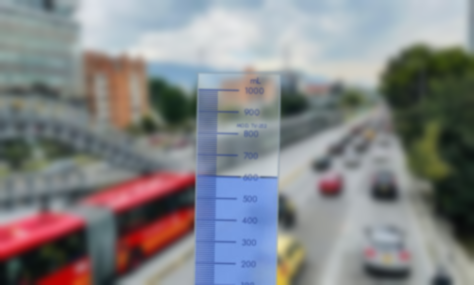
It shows 600 (mL)
